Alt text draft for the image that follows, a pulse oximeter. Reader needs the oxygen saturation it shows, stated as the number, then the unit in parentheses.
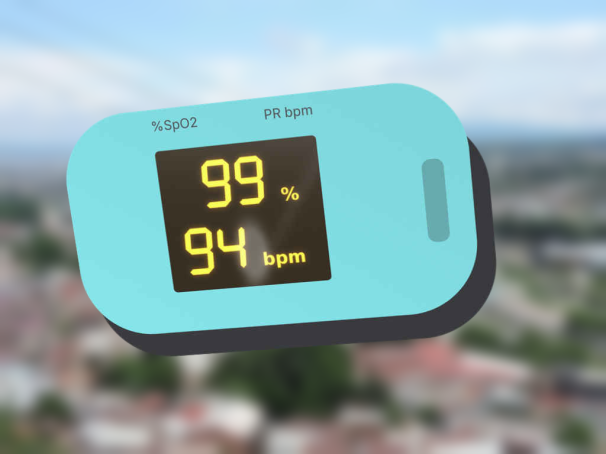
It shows 99 (%)
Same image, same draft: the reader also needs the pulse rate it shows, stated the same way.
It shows 94 (bpm)
